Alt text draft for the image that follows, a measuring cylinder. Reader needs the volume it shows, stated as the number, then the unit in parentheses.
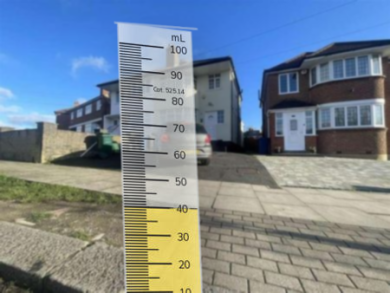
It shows 40 (mL)
